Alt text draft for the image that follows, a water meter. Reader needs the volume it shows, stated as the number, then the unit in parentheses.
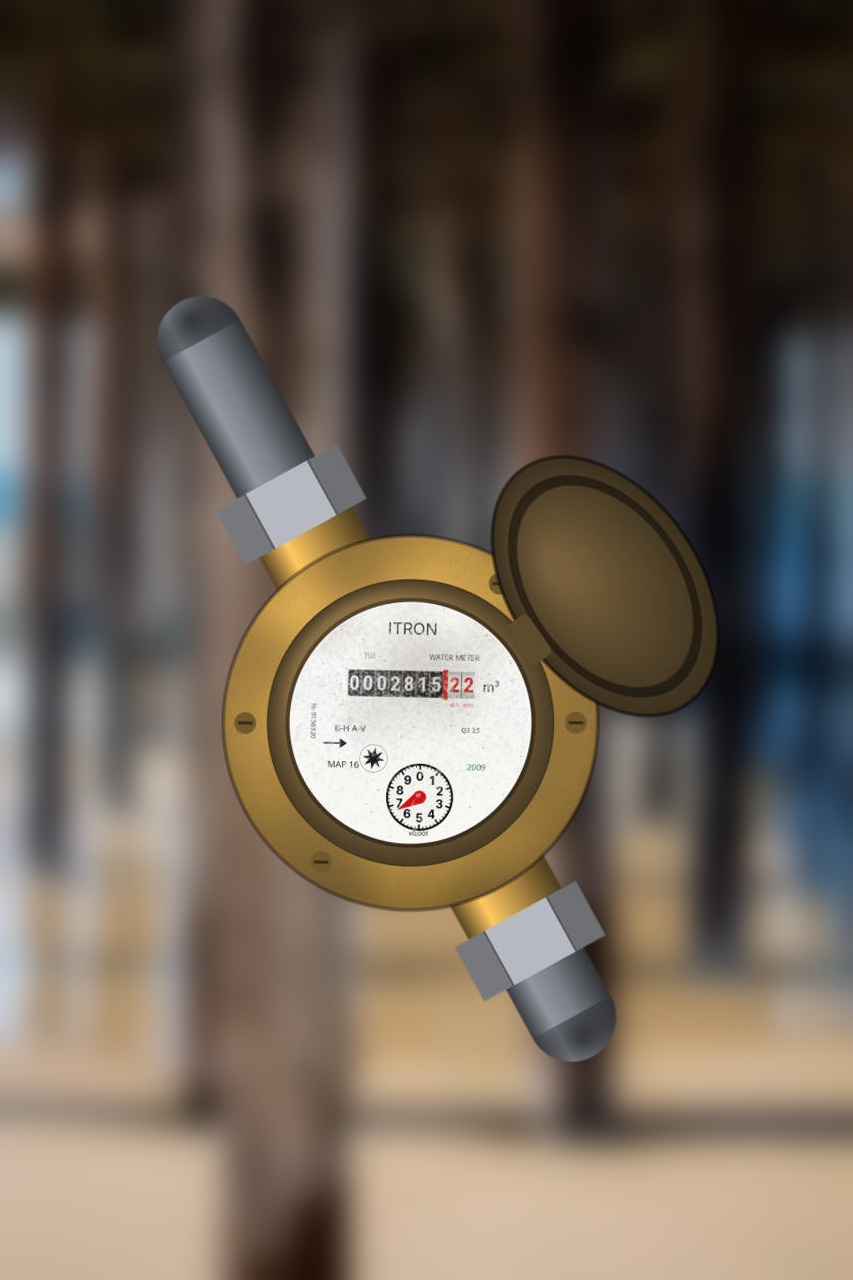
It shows 2815.226 (m³)
